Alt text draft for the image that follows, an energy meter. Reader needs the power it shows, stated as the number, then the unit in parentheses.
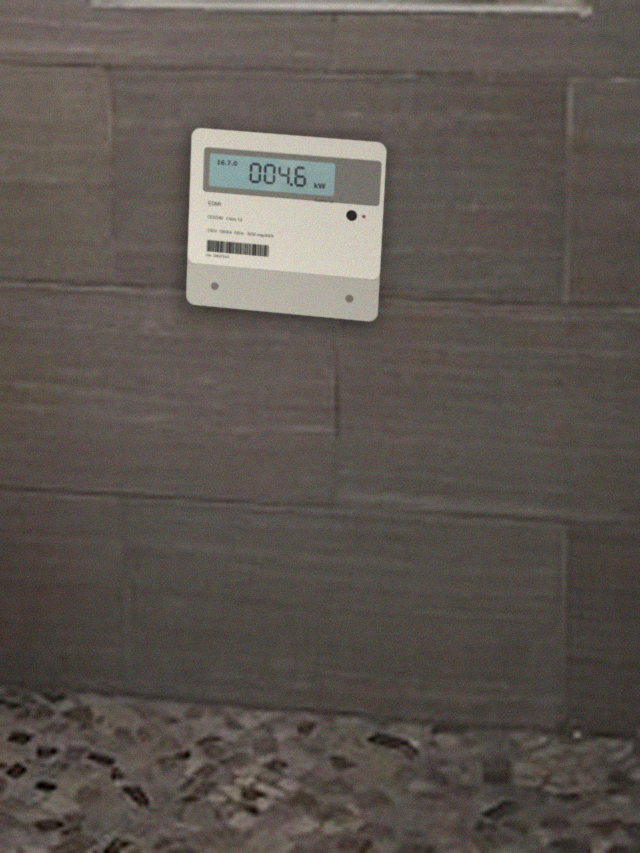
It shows 4.6 (kW)
